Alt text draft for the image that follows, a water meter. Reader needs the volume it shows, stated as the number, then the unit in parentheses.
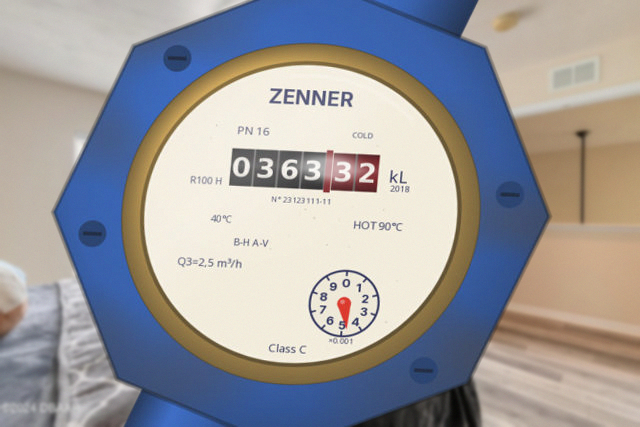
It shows 363.324 (kL)
